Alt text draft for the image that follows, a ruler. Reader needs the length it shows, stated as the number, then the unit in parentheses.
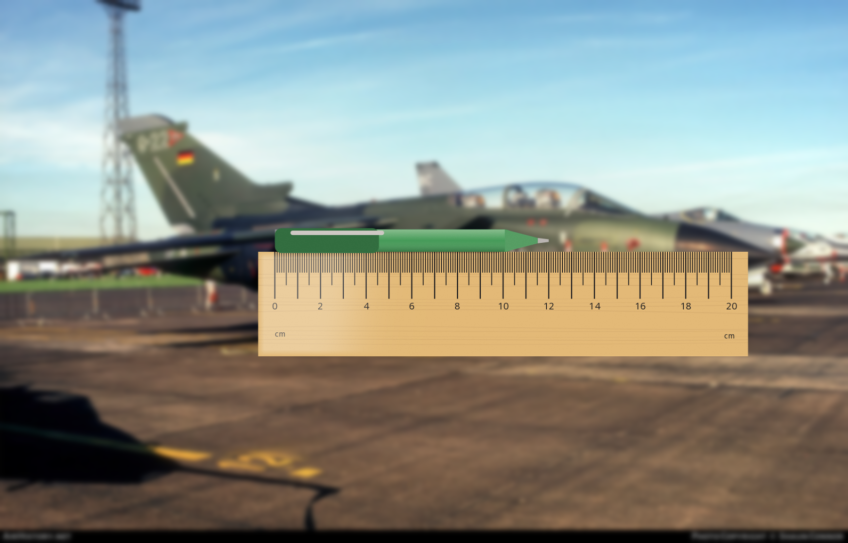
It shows 12 (cm)
